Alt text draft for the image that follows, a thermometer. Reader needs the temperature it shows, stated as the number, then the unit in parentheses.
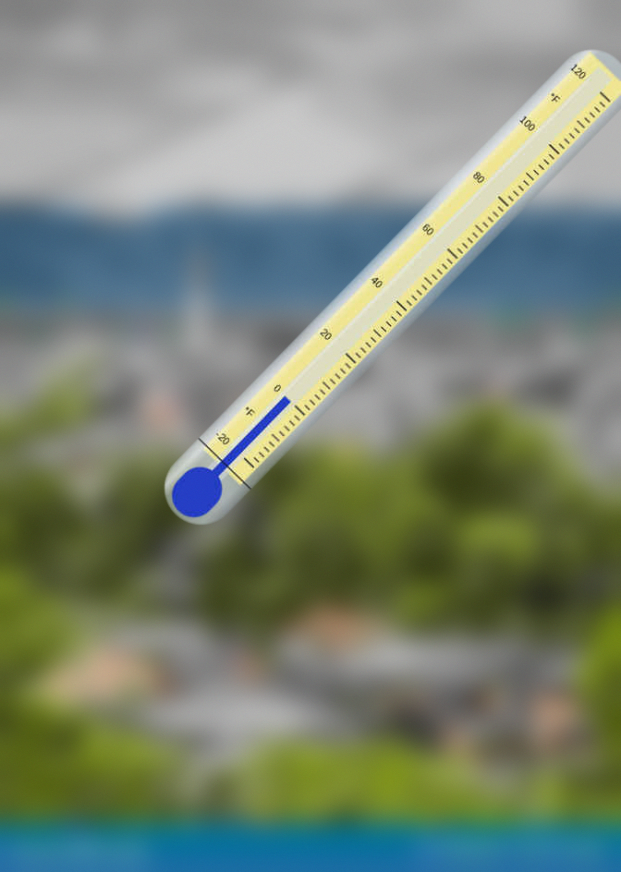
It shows 0 (°F)
